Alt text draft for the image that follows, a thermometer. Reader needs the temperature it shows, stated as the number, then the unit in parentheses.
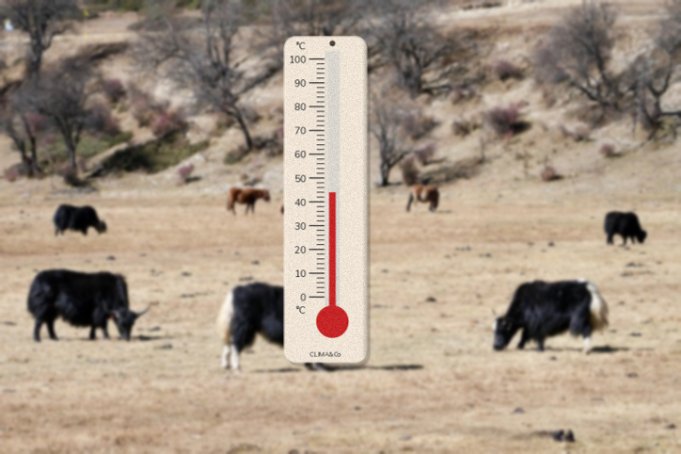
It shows 44 (°C)
